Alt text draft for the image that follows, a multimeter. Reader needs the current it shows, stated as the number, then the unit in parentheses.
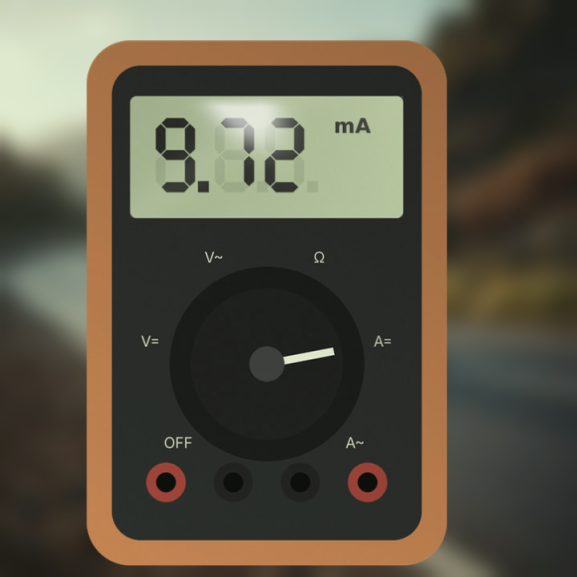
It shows 9.72 (mA)
